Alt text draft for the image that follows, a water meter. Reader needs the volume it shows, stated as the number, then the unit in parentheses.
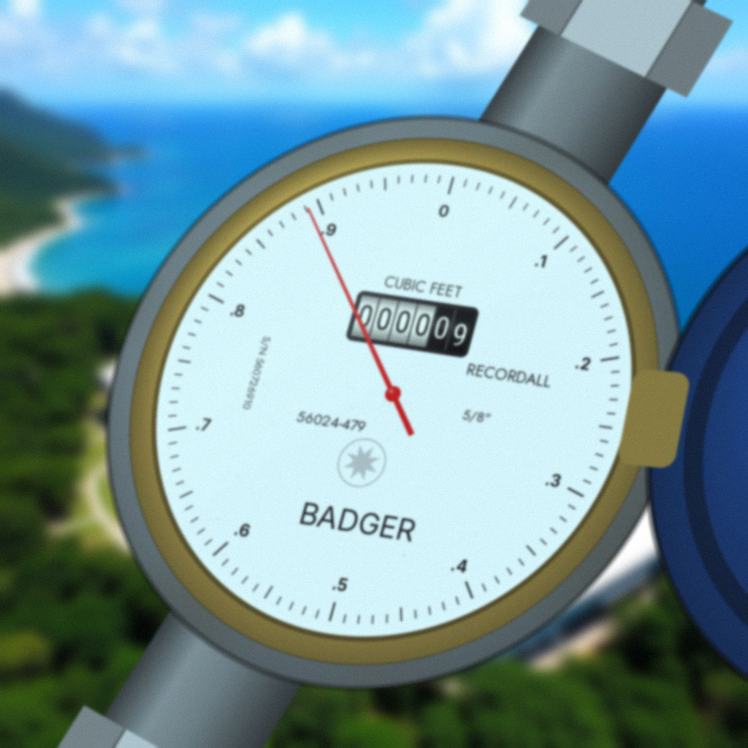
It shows 8.89 (ft³)
